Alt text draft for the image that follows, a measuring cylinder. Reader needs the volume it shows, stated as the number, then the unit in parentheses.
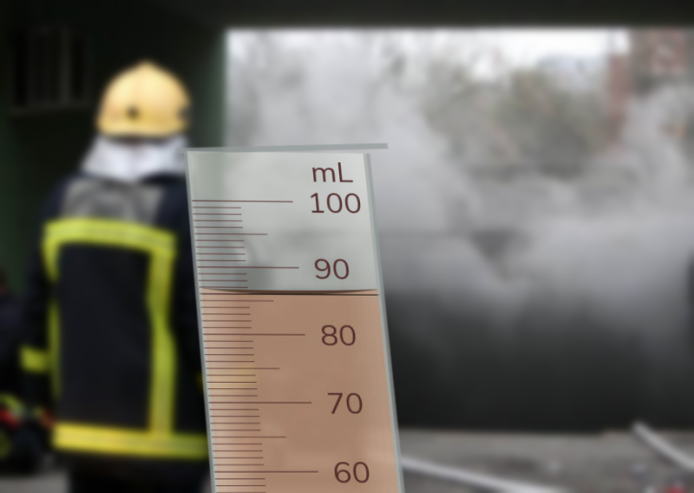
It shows 86 (mL)
